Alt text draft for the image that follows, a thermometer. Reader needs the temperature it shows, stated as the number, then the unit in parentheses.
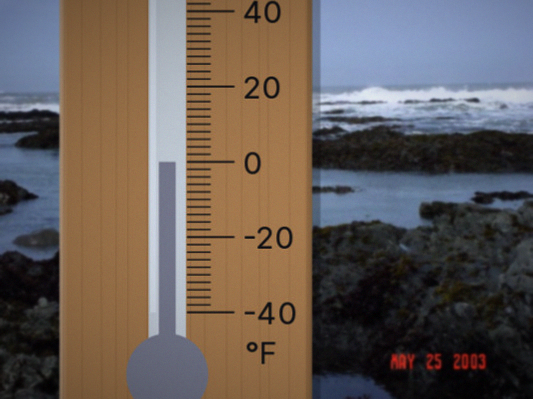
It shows 0 (°F)
